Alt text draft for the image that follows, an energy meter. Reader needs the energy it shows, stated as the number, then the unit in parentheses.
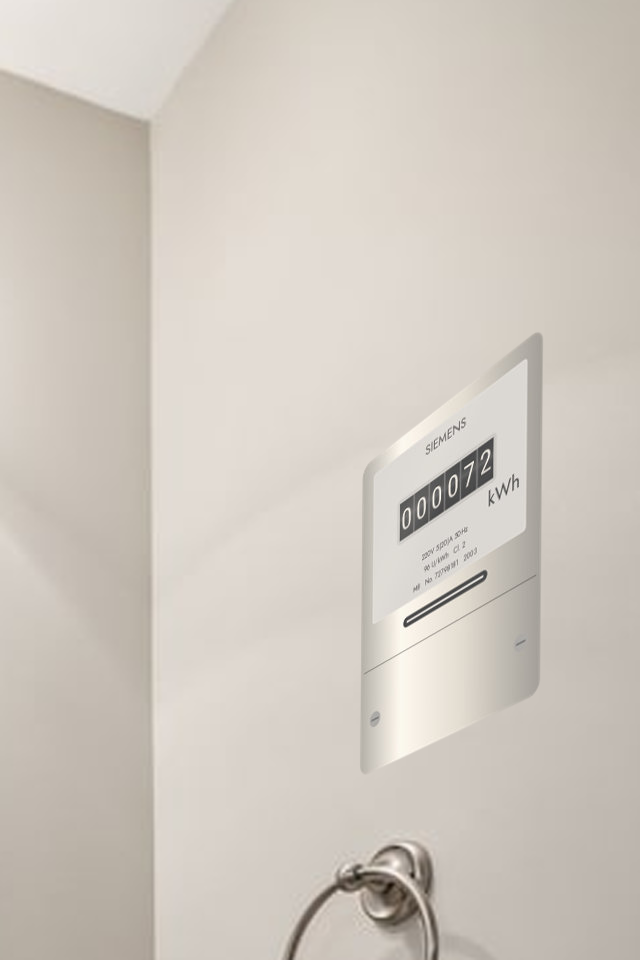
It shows 72 (kWh)
